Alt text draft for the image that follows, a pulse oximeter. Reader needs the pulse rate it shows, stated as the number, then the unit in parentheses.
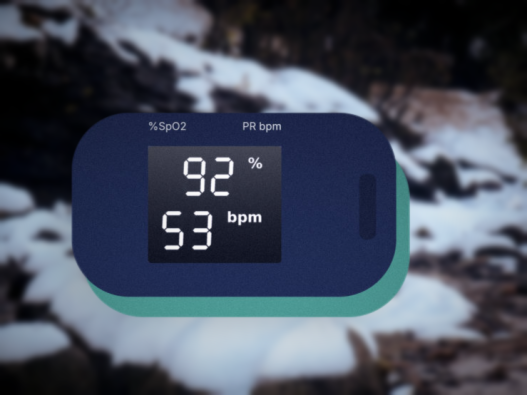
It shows 53 (bpm)
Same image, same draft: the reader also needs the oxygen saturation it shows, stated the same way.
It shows 92 (%)
